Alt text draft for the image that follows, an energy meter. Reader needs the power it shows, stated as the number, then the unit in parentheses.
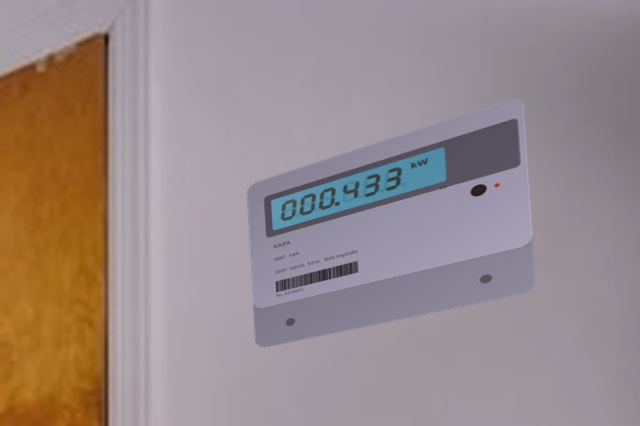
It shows 0.433 (kW)
